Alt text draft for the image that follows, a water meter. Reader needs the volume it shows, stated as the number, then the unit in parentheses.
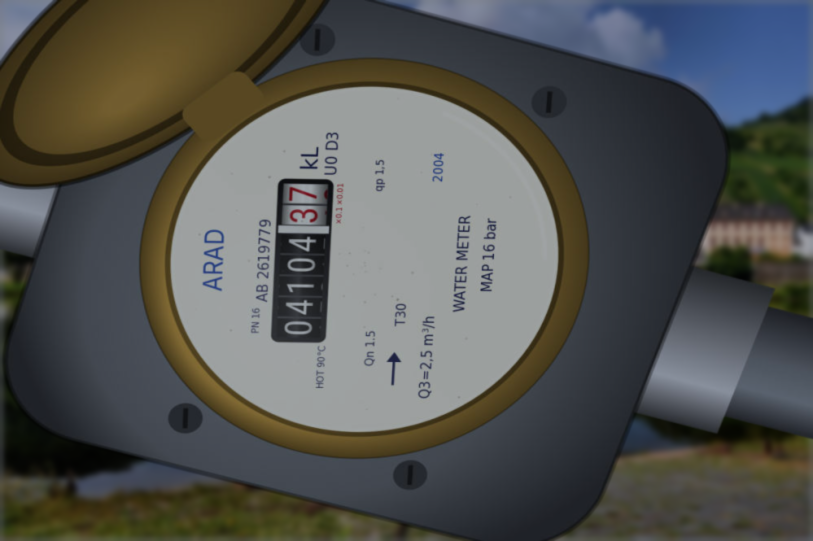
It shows 4104.37 (kL)
